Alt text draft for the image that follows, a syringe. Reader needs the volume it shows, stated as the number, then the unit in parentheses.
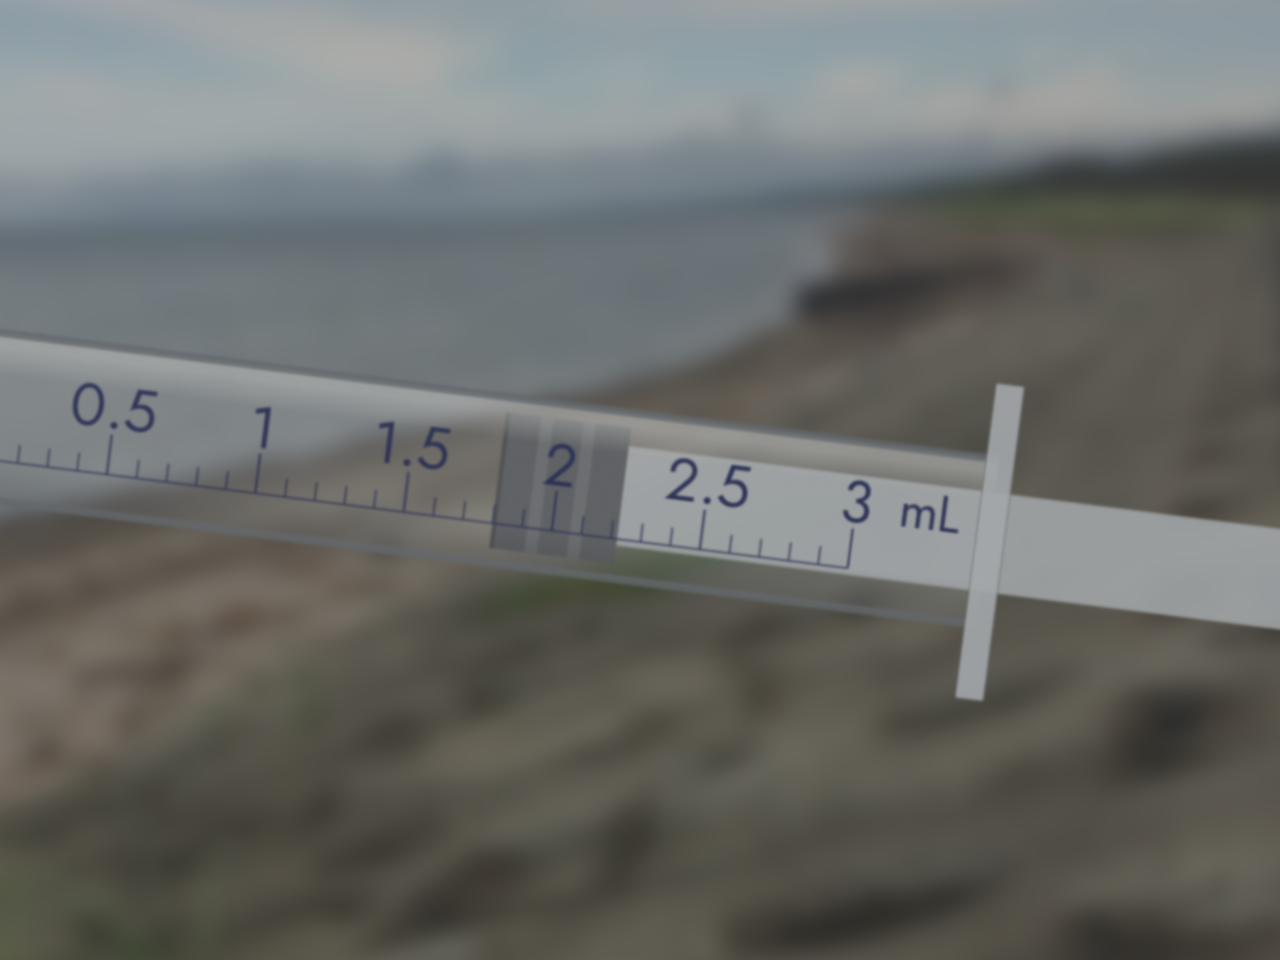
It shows 1.8 (mL)
